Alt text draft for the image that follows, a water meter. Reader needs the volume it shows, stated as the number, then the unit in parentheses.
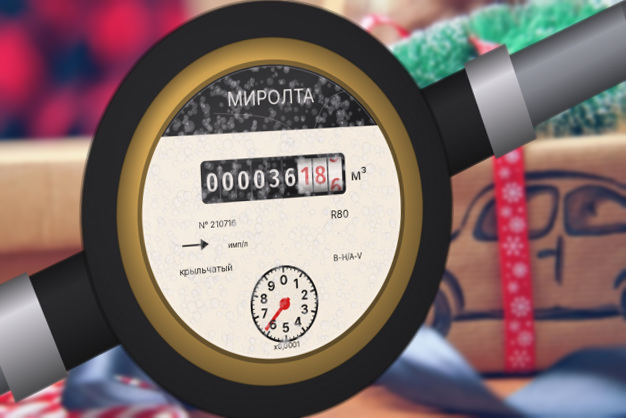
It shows 36.1856 (m³)
